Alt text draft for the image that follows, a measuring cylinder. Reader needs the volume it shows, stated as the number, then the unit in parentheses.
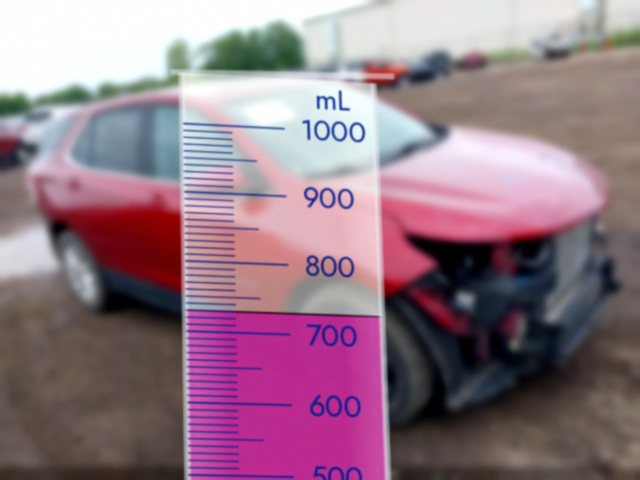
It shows 730 (mL)
